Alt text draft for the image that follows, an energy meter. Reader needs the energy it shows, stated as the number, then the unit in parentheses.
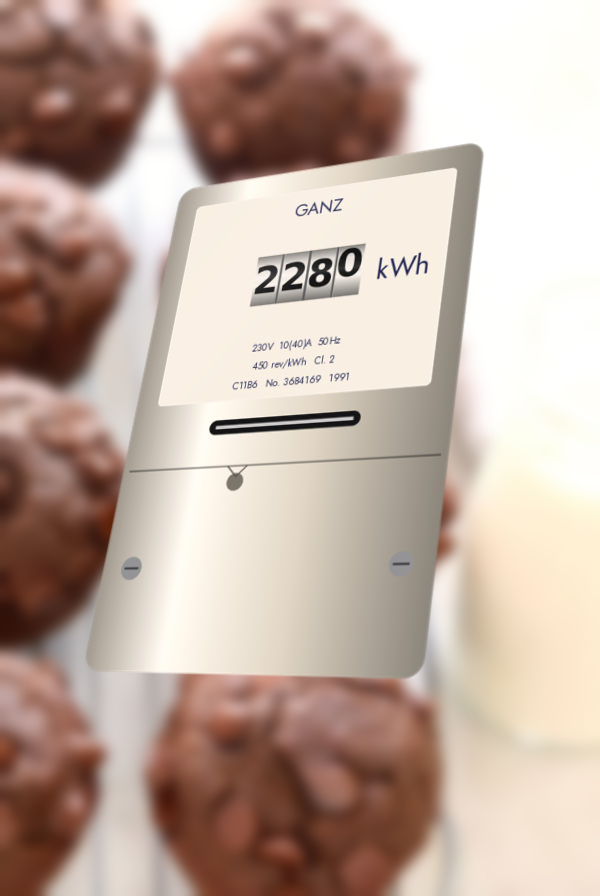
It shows 2280 (kWh)
